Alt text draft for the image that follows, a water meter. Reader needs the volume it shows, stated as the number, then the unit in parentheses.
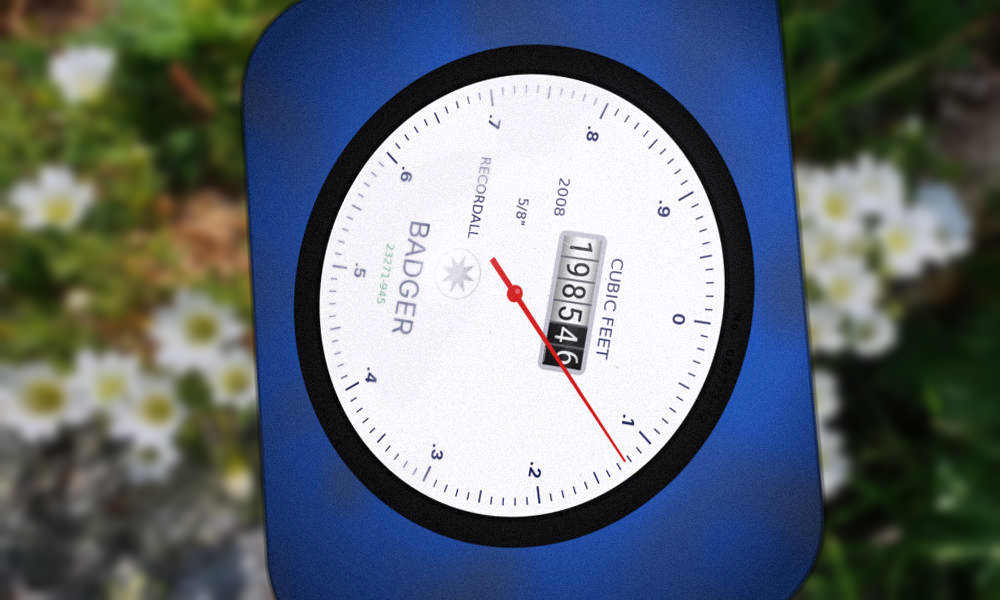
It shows 198546.12 (ft³)
